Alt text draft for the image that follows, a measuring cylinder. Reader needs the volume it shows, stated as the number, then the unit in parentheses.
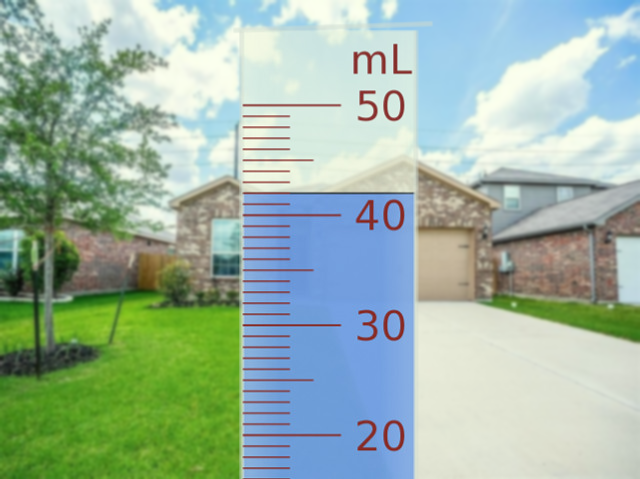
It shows 42 (mL)
